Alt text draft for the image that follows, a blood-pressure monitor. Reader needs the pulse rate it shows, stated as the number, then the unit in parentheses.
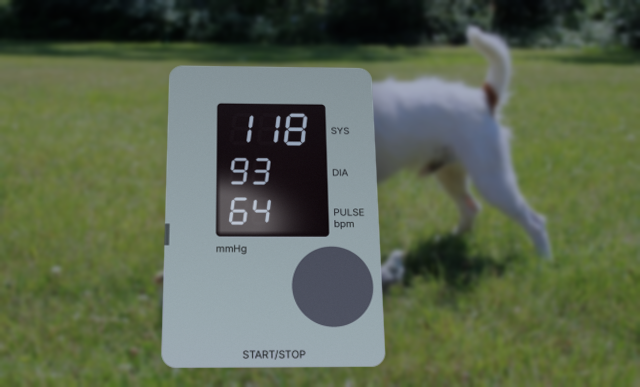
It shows 64 (bpm)
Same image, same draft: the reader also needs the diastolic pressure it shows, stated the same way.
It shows 93 (mmHg)
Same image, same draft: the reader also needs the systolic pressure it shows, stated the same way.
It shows 118 (mmHg)
